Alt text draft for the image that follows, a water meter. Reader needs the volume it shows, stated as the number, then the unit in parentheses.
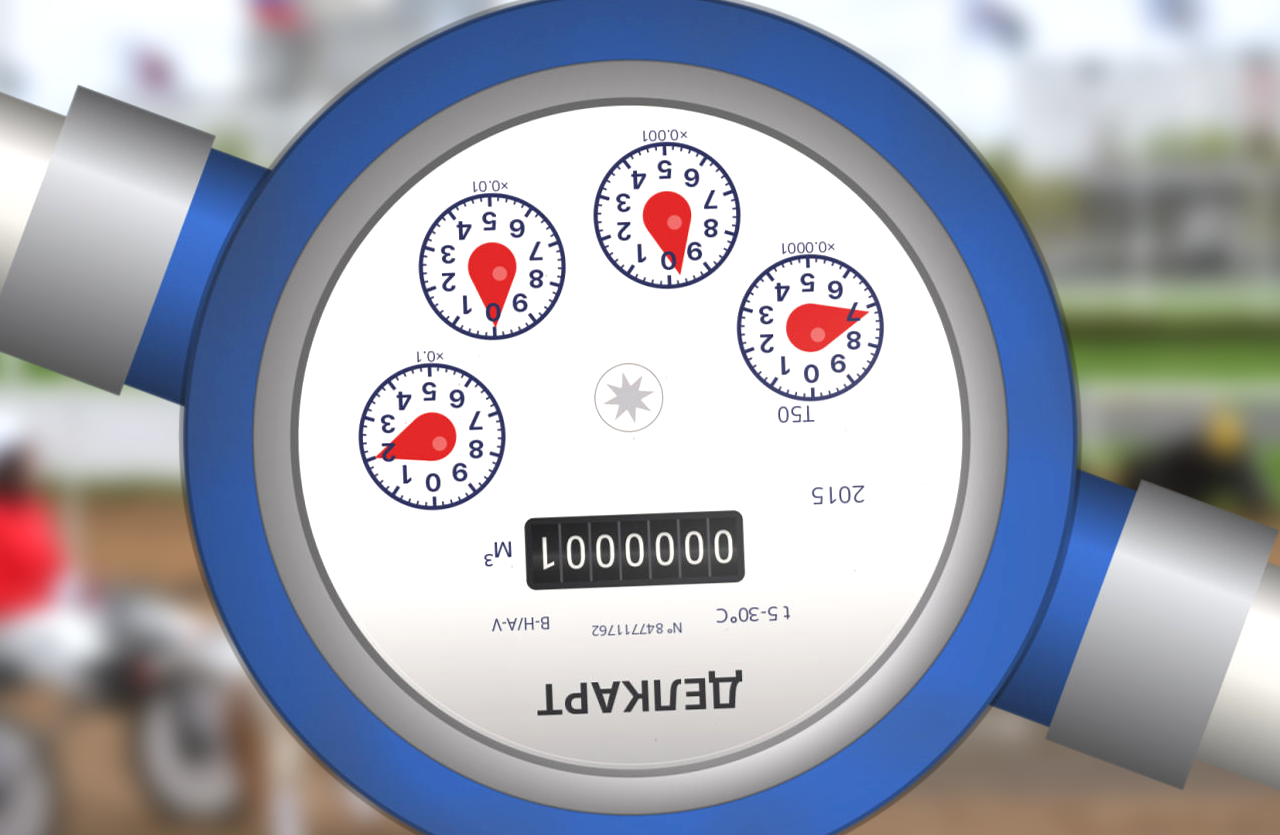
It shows 1.1997 (m³)
